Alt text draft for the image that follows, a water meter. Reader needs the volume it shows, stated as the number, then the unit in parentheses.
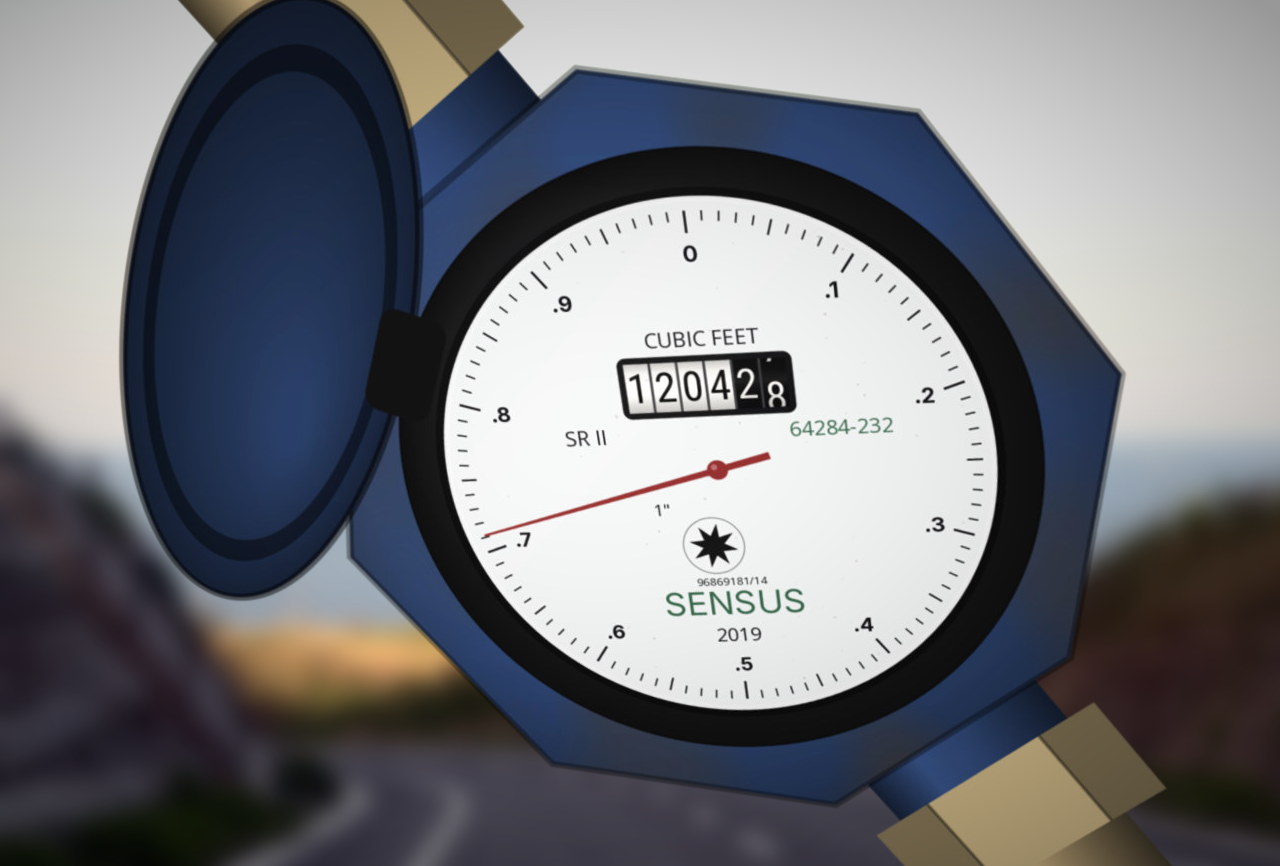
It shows 120427.71 (ft³)
